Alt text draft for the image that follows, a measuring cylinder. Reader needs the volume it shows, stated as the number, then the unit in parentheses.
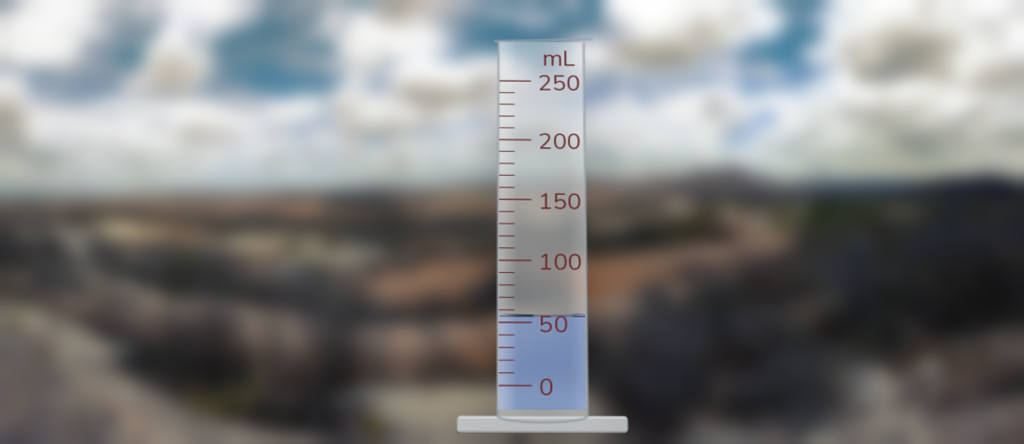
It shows 55 (mL)
